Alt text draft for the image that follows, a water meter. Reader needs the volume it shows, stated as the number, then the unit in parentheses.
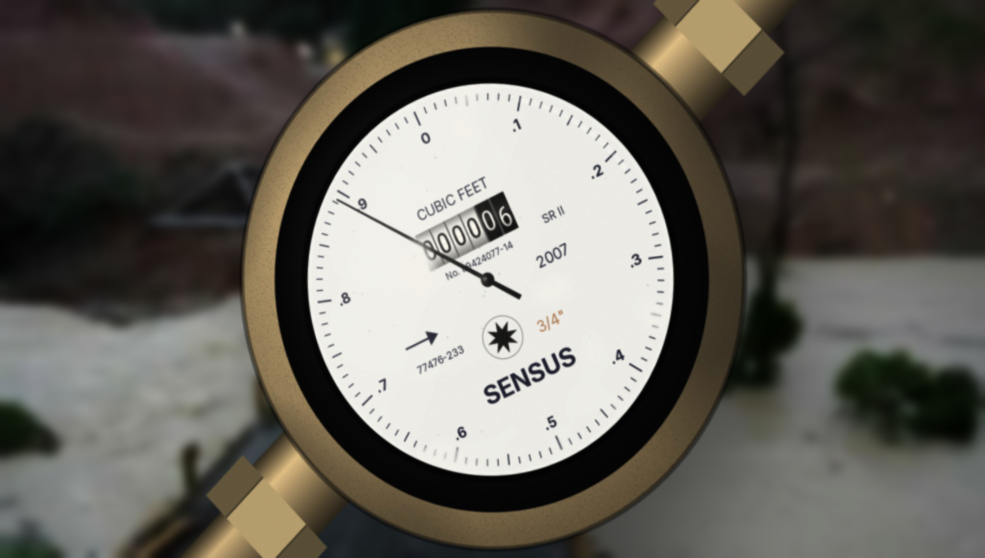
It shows 5.89 (ft³)
